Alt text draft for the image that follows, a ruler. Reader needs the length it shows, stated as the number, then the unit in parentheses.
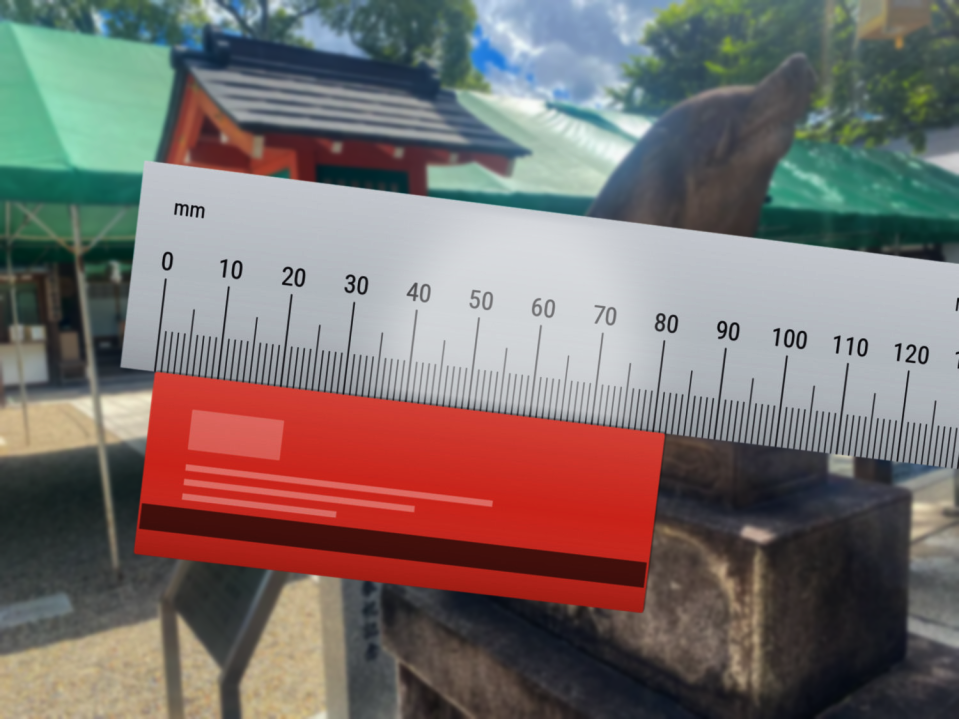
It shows 82 (mm)
